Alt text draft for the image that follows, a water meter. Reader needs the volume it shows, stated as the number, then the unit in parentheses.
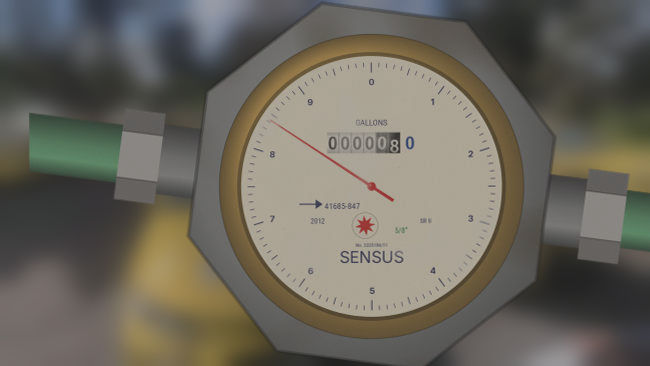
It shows 78.4 (gal)
